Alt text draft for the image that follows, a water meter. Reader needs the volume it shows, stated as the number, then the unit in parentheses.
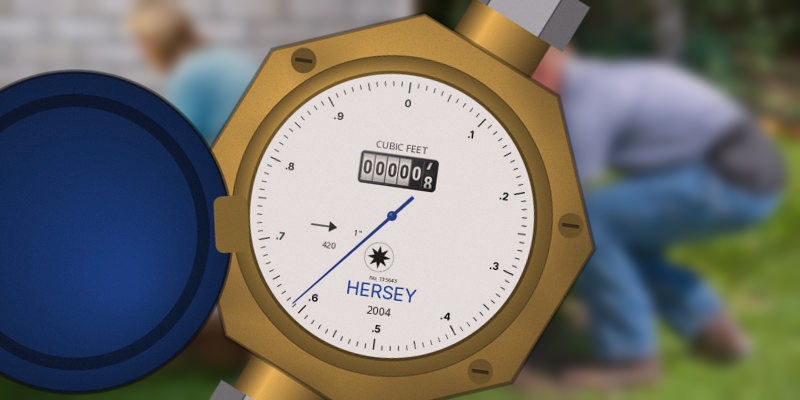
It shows 7.61 (ft³)
